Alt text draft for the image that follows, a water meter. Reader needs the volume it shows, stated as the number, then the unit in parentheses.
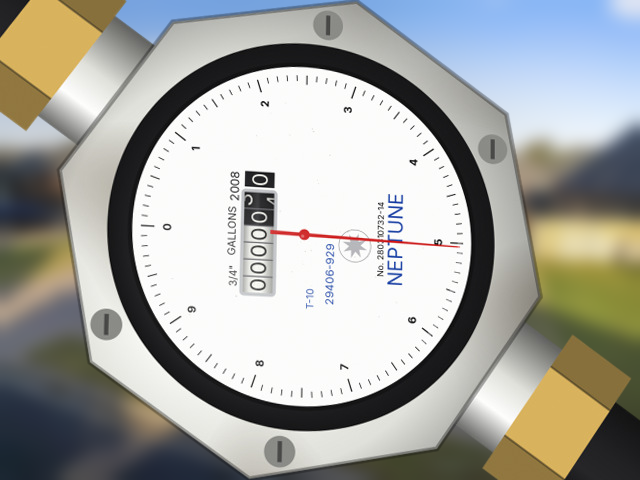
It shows 35.0 (gal)
